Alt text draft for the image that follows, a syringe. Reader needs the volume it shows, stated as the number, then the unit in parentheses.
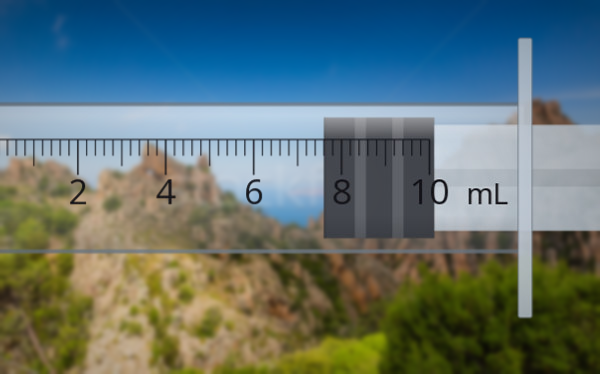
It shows 7.6 (mL)
